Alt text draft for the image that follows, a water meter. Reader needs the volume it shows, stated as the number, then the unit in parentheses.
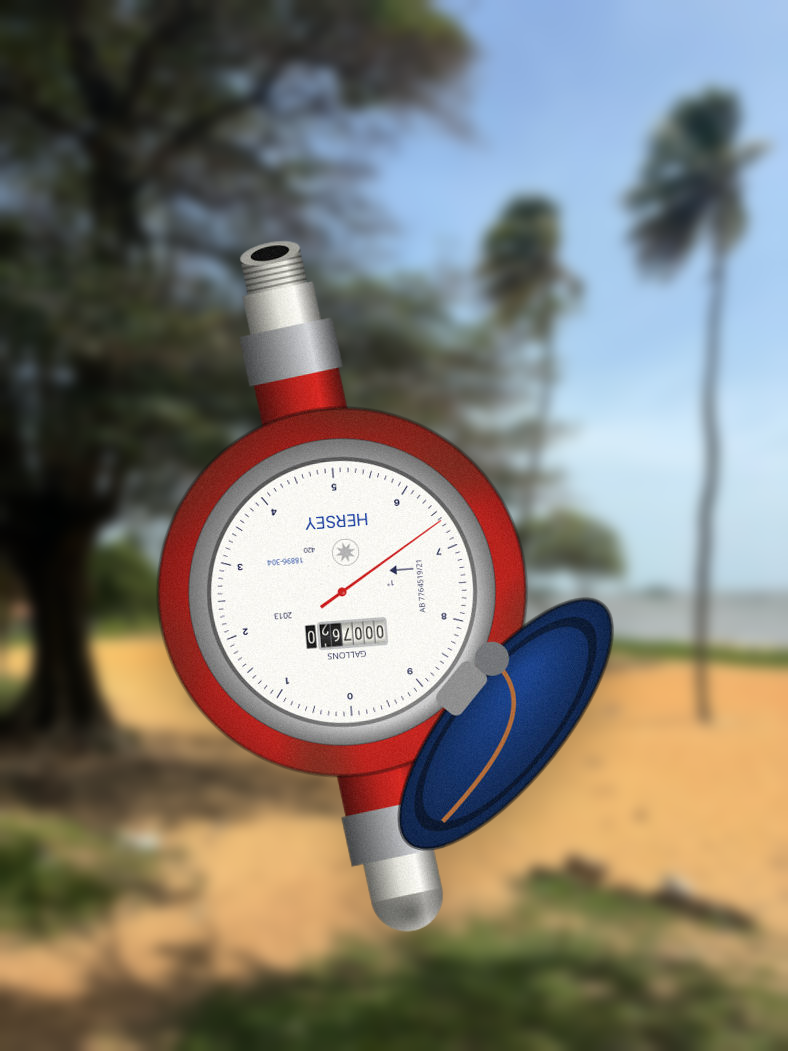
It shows 7616.6 (gal)
